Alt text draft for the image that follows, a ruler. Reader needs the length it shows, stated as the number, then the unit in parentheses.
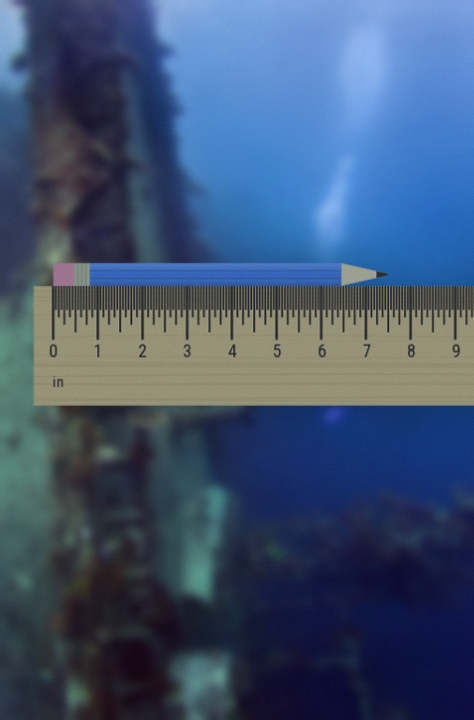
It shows 7.5 (in)
